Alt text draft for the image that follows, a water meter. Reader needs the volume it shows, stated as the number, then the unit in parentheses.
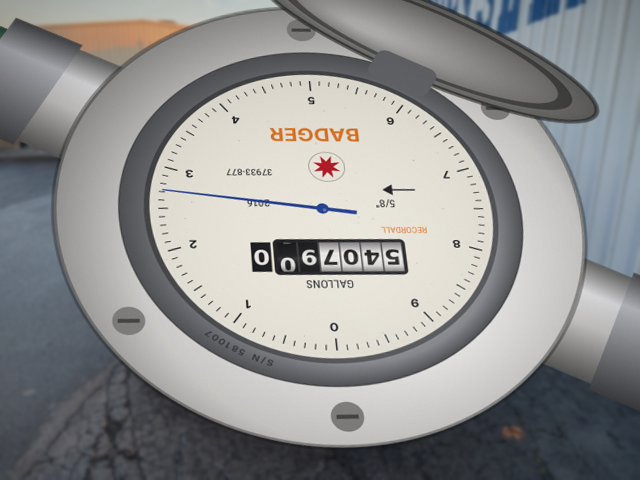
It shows 5407902.7 (gal)
